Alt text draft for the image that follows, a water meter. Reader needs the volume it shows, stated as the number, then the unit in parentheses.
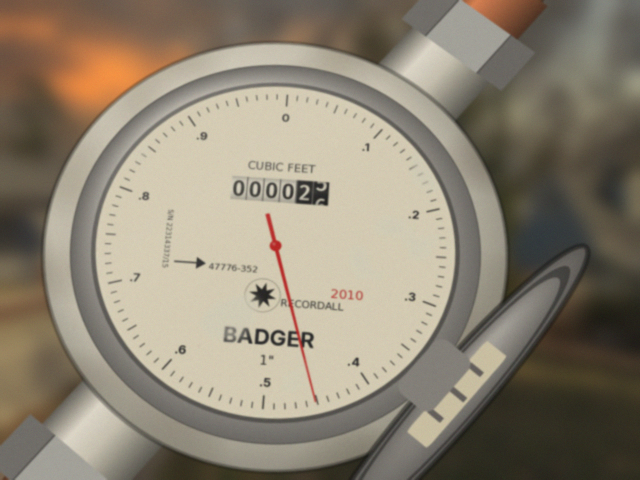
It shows 25.45 (ft³)
